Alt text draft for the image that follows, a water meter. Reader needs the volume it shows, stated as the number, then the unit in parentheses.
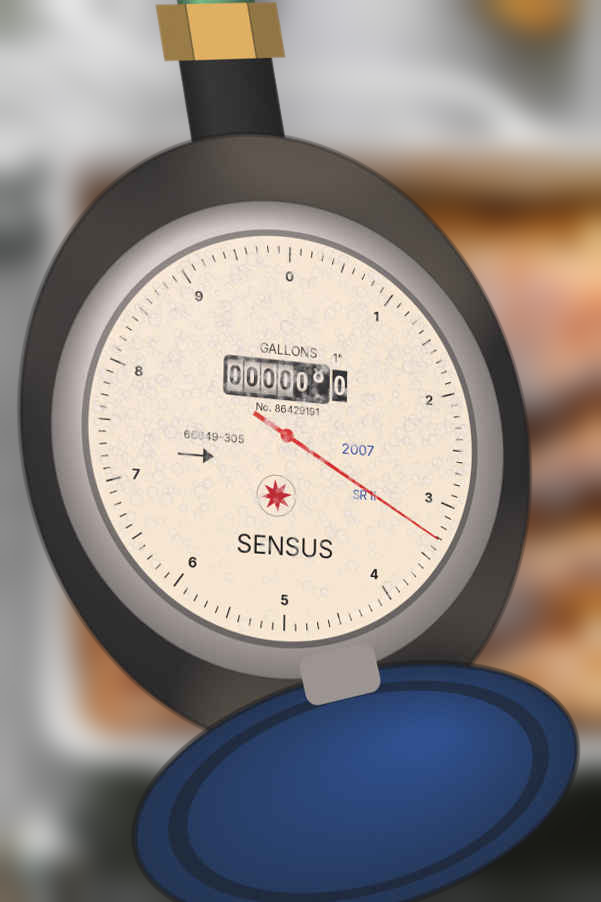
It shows 83.3 (gal)
